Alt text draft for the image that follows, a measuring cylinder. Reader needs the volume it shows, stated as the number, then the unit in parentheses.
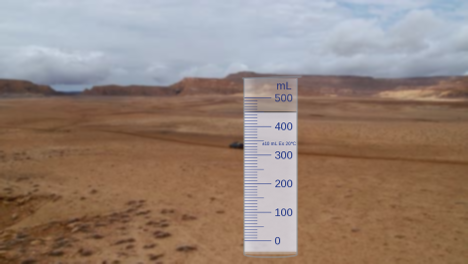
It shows 450 (mL)
